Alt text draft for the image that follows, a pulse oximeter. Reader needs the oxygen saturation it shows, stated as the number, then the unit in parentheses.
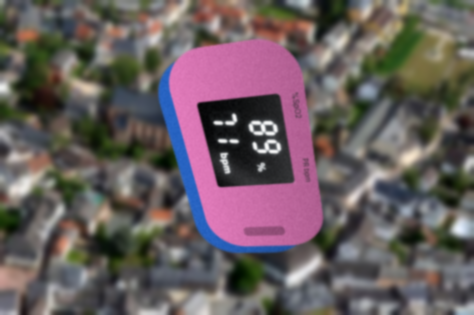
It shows 89 (%)
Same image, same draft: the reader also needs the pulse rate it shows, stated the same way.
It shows 71 (bpm)
